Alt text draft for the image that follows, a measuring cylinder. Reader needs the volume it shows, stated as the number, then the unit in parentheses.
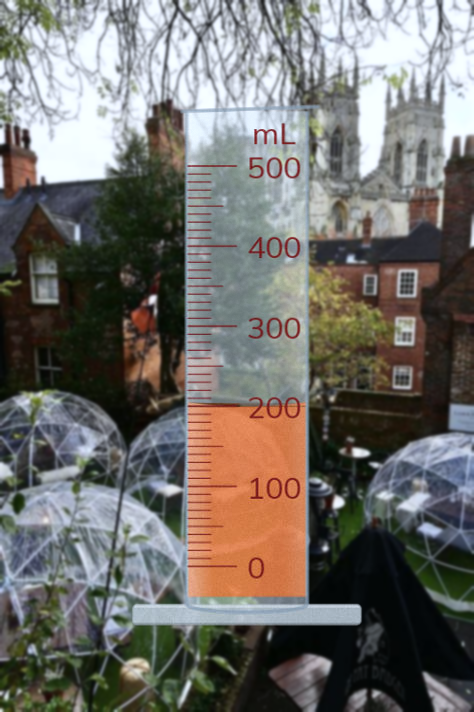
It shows 200 (mL)
